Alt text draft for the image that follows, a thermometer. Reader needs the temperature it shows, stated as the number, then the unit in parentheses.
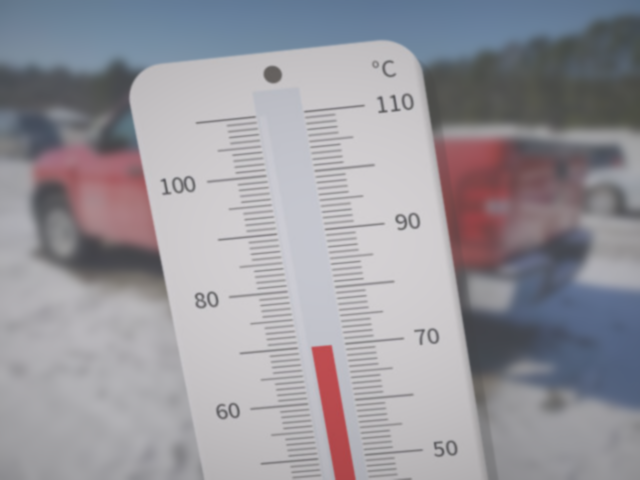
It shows 70 (°C)
